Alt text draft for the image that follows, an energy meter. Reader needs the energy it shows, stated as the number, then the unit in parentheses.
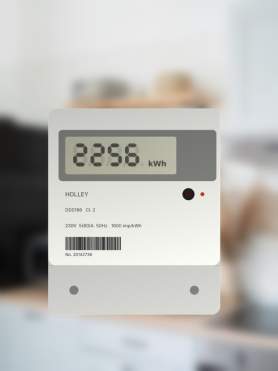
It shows 2256 (kWh)
